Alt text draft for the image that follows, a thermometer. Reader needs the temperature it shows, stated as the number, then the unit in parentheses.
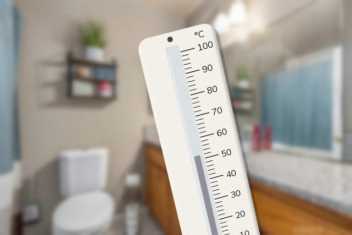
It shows 52 (°C)
